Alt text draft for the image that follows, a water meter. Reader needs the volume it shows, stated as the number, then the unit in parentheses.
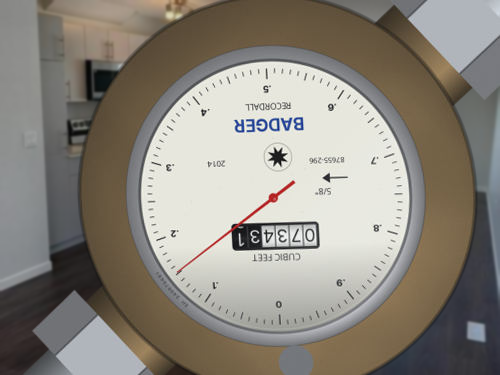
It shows 73431.15 (ft³)
